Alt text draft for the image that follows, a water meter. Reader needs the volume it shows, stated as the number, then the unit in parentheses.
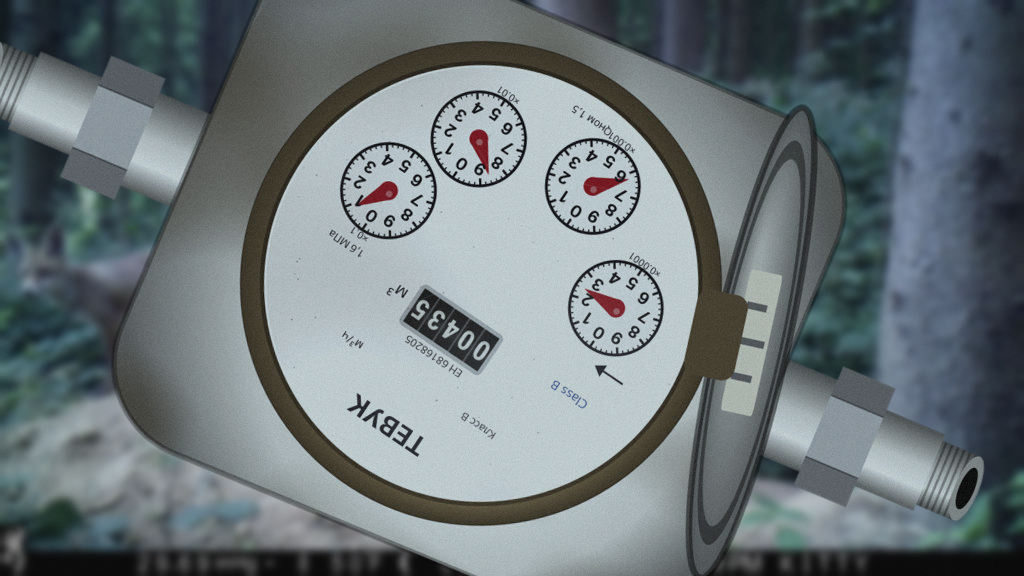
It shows 435.0862 (m³)
